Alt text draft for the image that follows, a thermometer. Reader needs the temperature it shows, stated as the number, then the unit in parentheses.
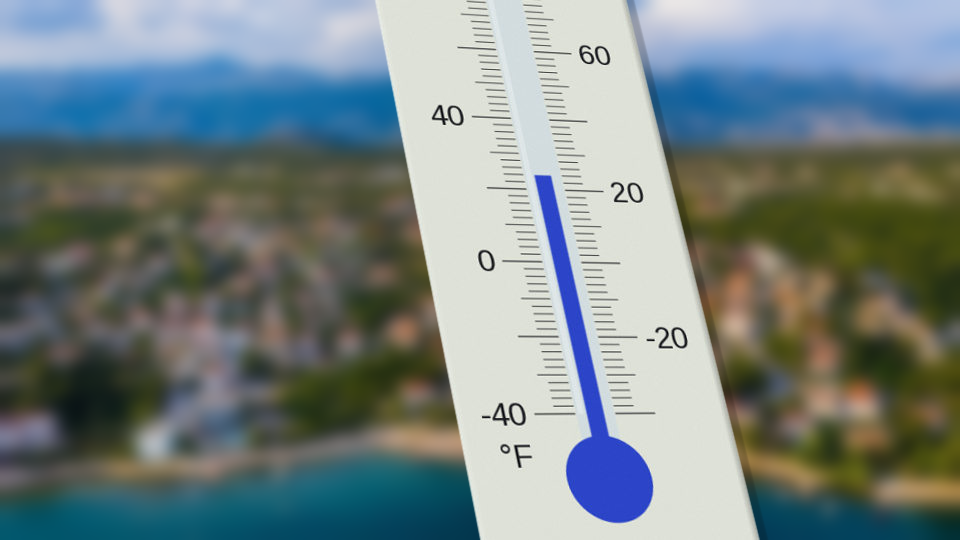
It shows 24 (°F)
